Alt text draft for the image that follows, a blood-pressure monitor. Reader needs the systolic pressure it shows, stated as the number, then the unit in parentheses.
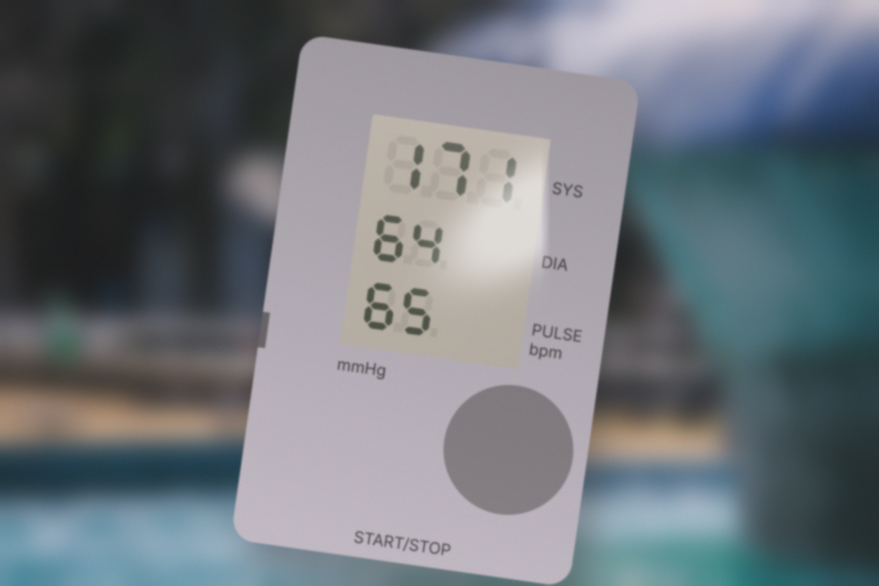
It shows 171 (mmHg)
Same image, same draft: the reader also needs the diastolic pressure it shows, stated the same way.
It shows 64 (mmHg)
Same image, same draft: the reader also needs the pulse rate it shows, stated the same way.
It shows 65 (bpm)
